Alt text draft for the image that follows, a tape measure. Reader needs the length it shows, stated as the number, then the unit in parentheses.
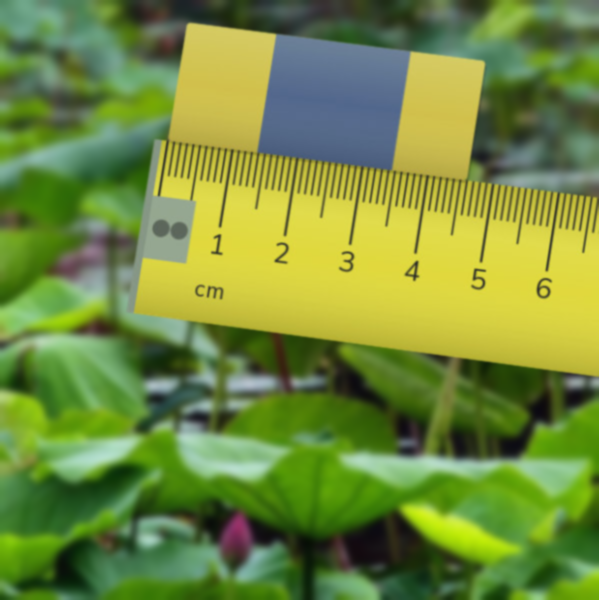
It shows 4.6 (cm)
